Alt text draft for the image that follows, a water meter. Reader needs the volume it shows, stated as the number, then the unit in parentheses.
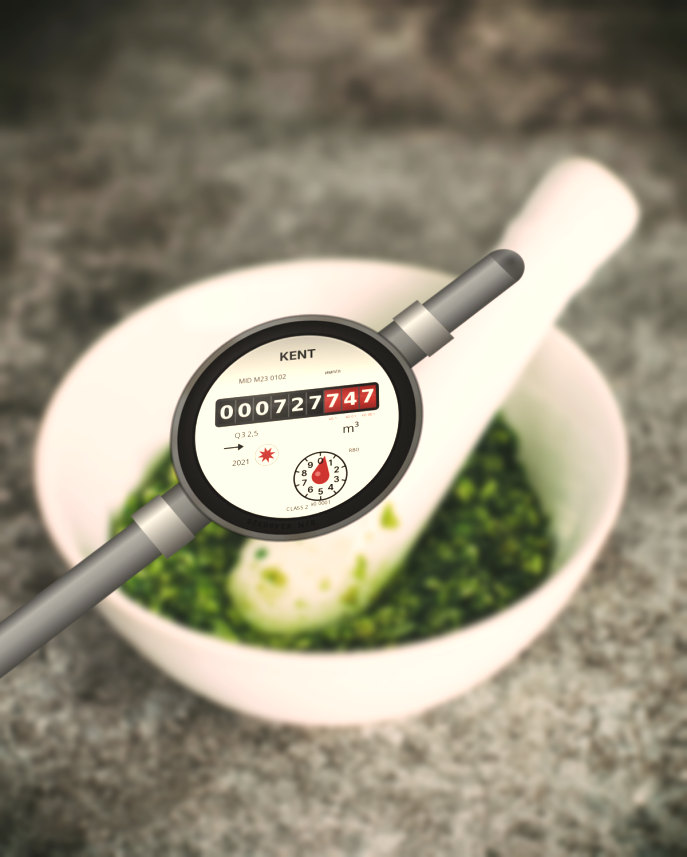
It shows 727.7470 (m³)
